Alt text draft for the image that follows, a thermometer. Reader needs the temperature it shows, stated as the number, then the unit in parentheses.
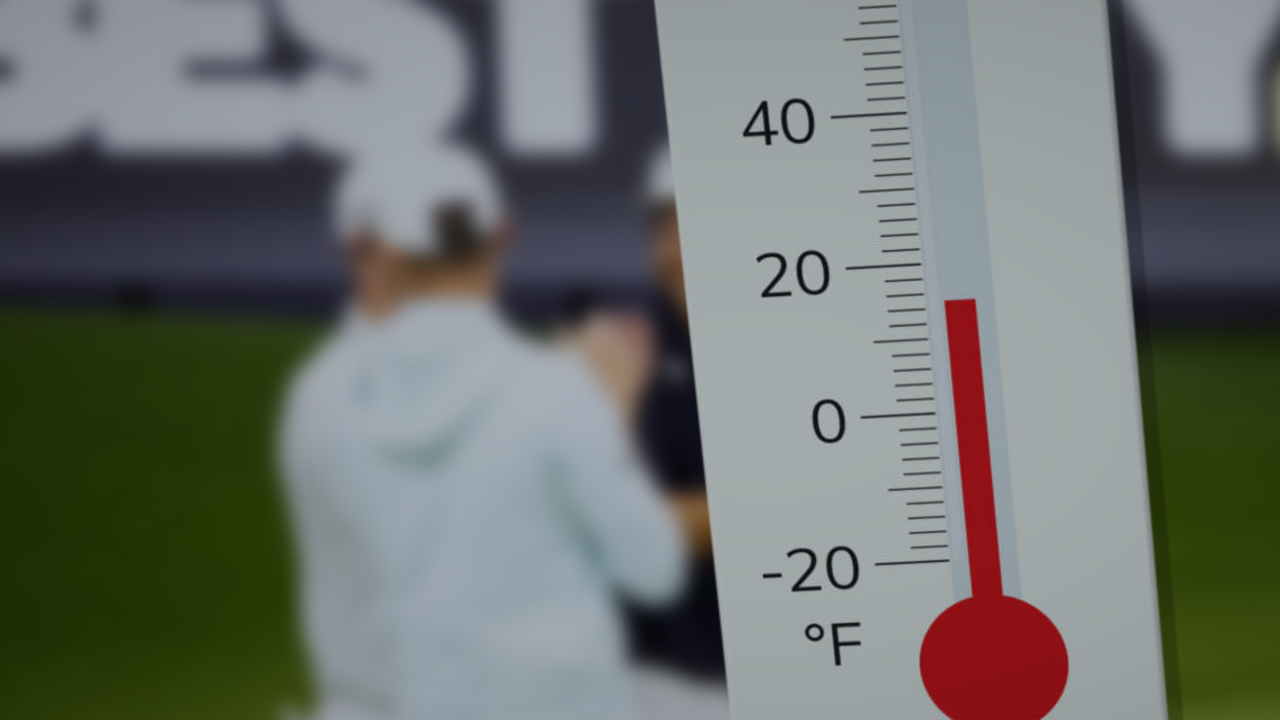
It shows 15 (°F)
